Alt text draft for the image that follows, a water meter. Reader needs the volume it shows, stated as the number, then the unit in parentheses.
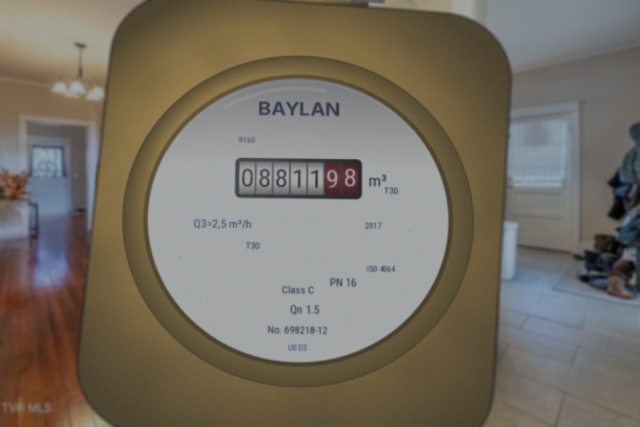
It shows 8811.98 (m³)
